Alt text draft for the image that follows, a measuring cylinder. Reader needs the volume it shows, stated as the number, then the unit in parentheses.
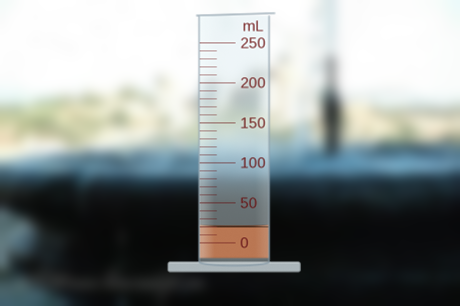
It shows 20 (mL)
